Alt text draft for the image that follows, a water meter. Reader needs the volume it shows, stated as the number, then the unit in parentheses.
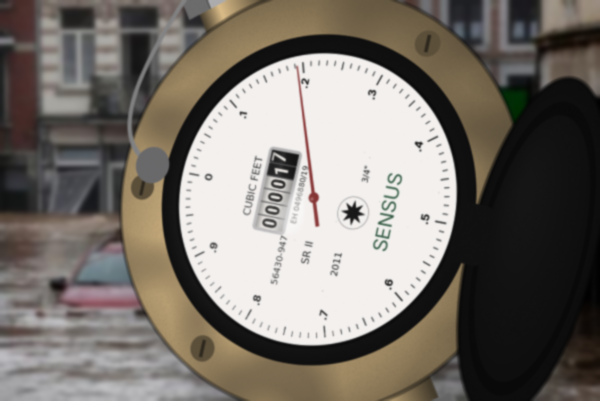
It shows 17.19 (ft³)
